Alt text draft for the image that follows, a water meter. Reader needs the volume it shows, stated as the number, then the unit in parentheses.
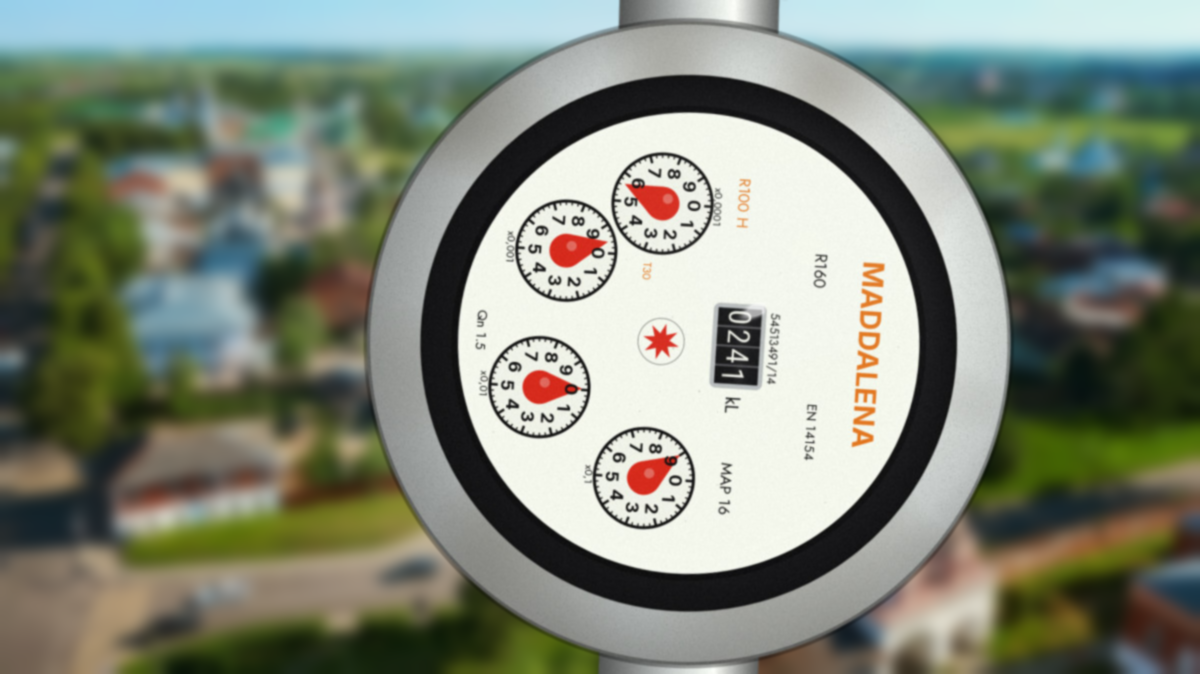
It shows 240.8995 (kL)
